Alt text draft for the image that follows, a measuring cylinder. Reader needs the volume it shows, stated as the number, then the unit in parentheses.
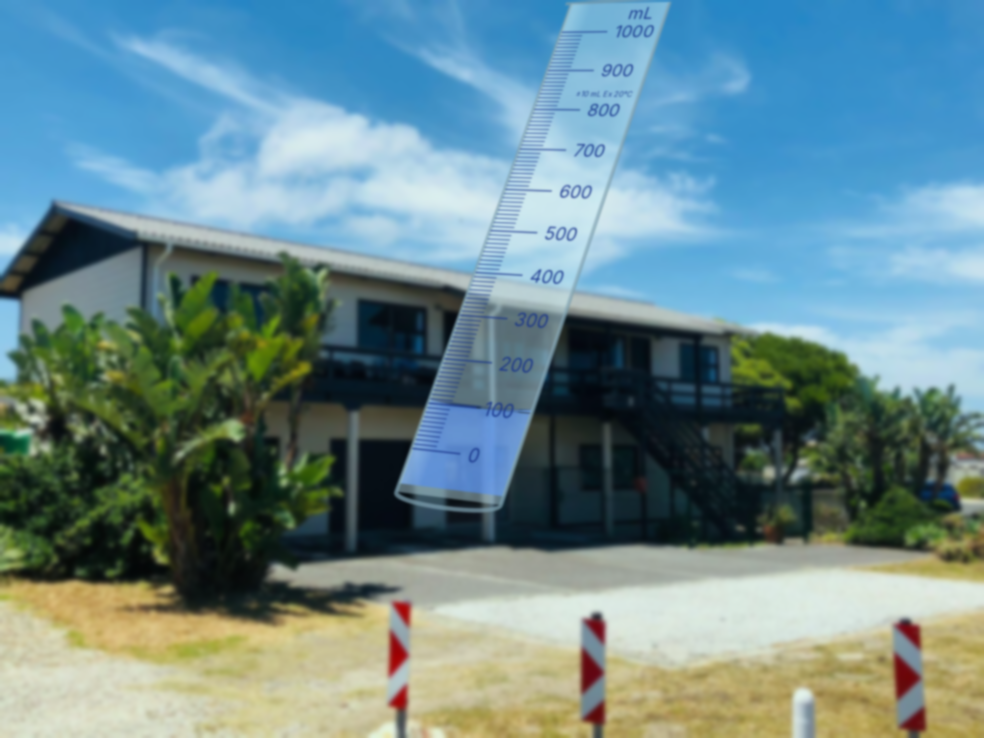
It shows 100 (mL)
